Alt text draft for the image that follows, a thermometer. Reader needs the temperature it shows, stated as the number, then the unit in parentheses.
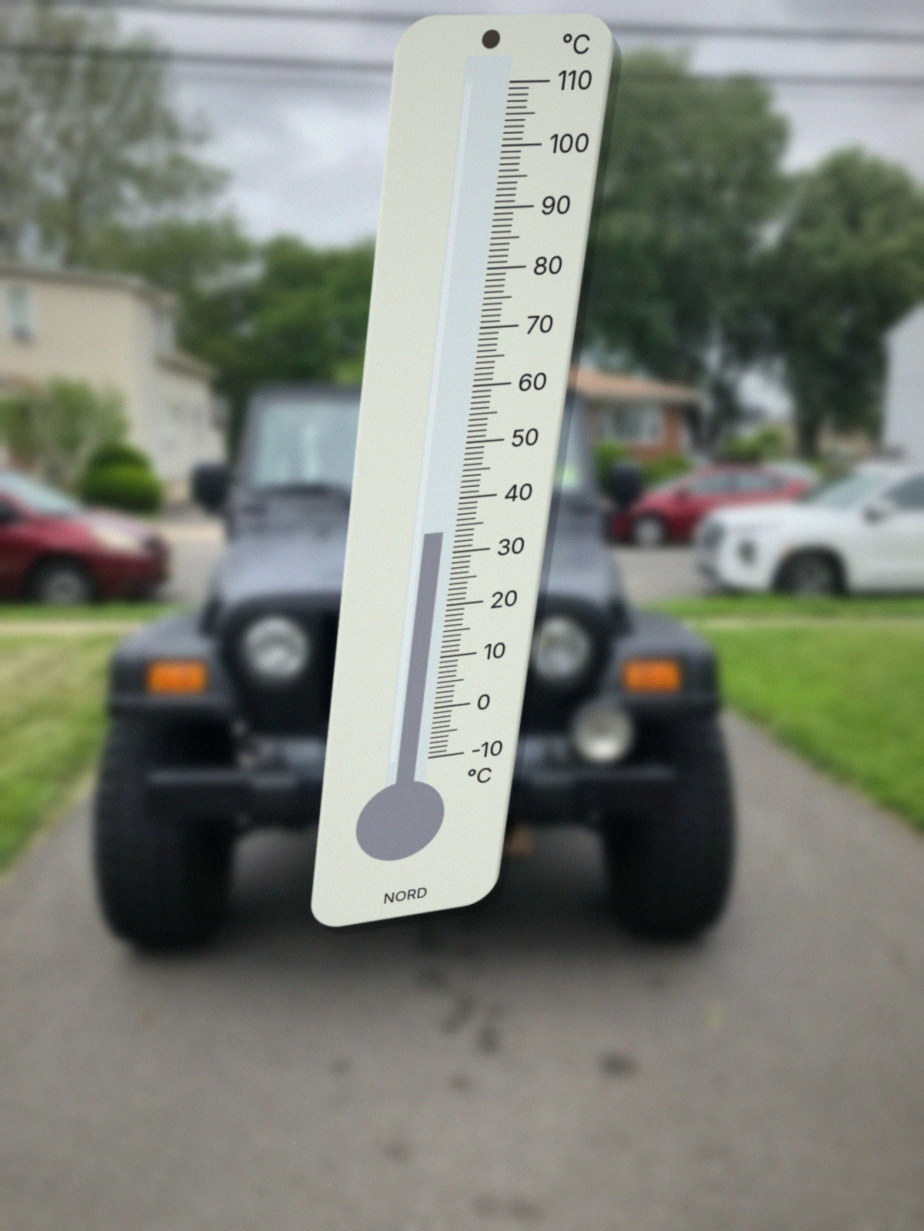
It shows 34 (°C)
